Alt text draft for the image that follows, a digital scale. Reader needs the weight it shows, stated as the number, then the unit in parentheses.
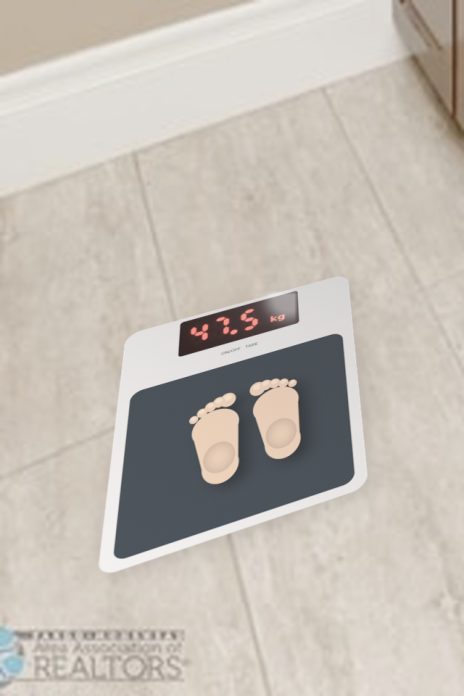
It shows 47.5 (kg)
